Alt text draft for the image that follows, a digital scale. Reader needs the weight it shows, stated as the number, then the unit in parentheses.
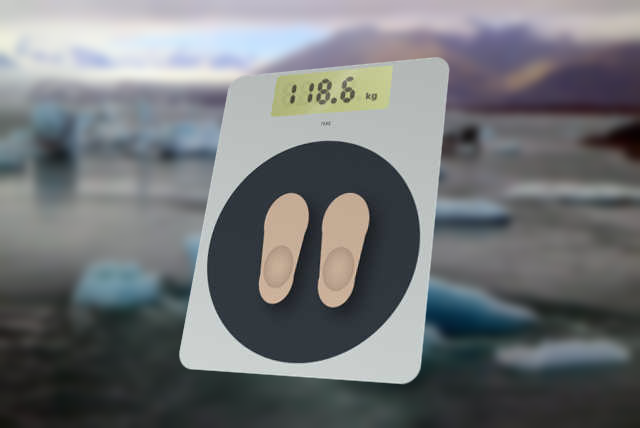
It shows 118.6 (kg)
